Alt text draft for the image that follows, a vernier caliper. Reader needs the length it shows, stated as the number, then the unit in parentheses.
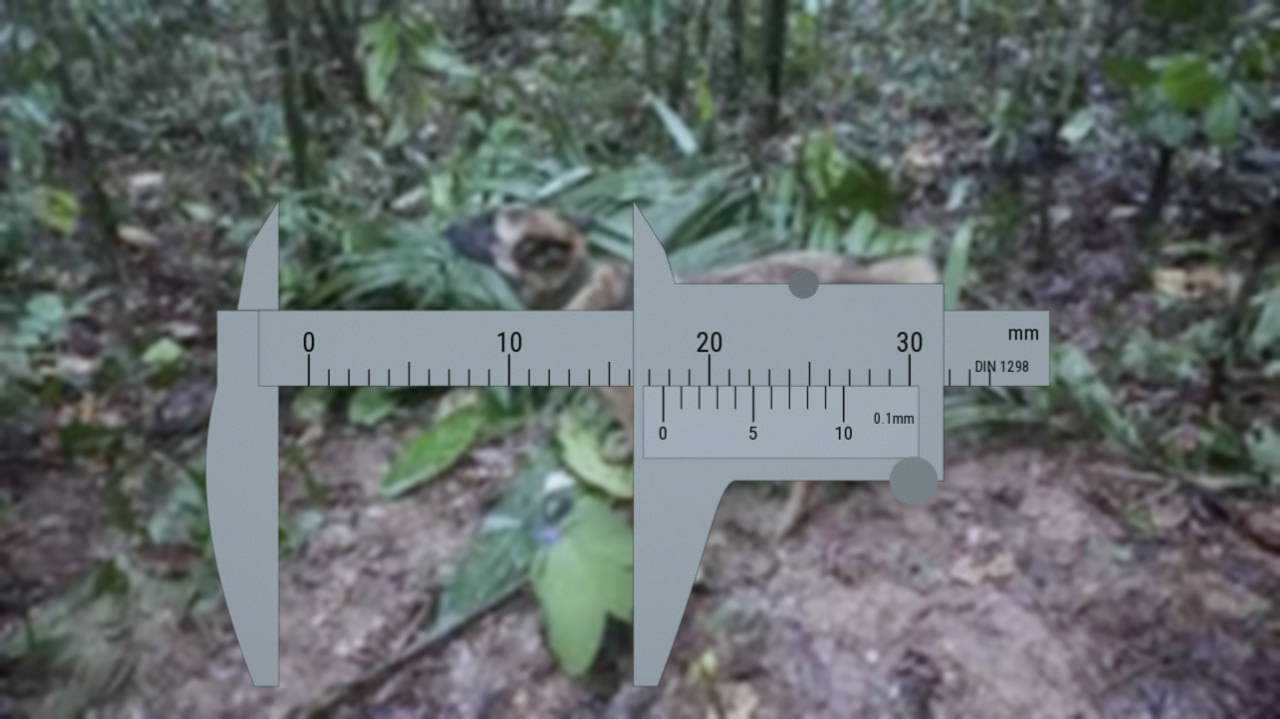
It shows 17.7 (mm)
